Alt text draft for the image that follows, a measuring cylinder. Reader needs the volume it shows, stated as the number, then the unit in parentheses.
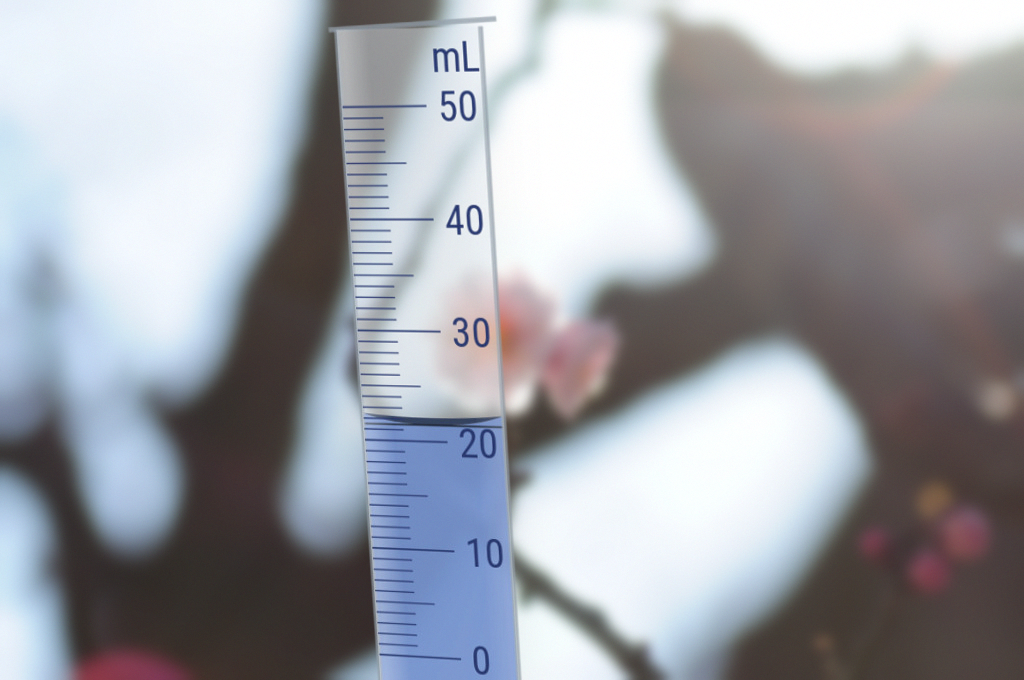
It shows 21.5 (mL)
